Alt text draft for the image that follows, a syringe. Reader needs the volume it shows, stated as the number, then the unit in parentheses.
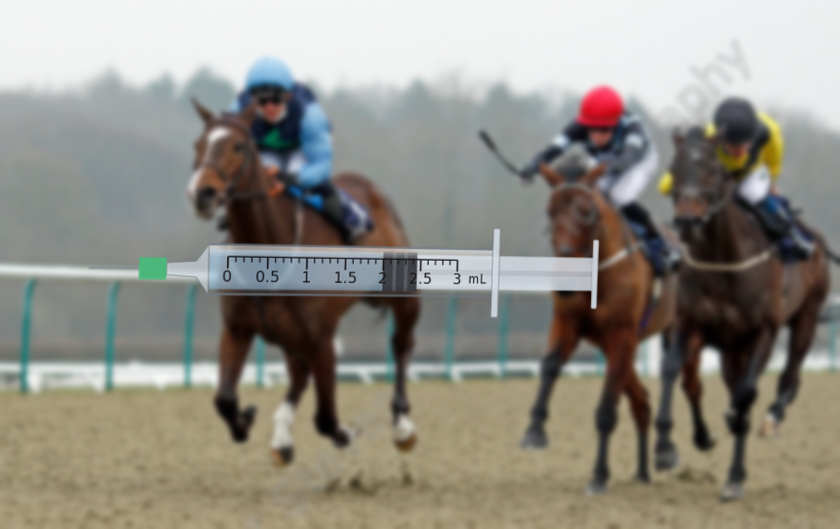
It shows 2 (mL)
